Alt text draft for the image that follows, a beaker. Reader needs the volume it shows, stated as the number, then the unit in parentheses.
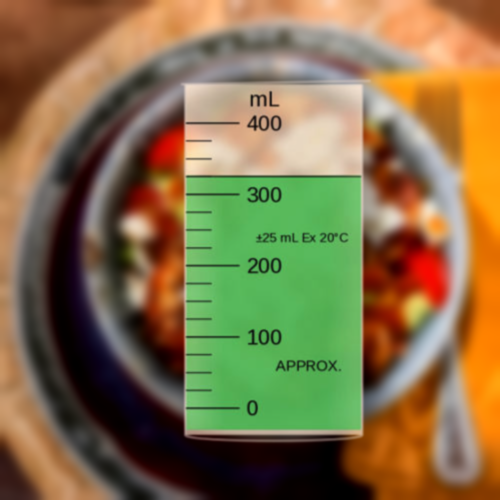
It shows 325 (mL)
